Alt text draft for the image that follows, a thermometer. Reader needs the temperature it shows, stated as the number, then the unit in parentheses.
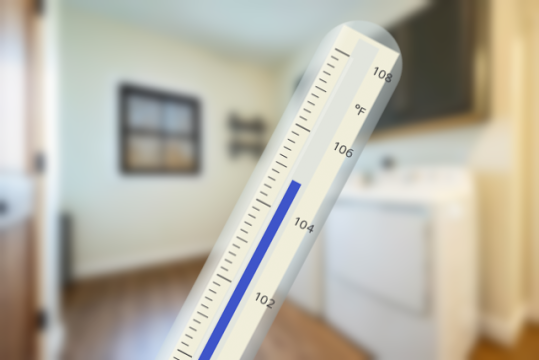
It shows 104.8 (°F)
